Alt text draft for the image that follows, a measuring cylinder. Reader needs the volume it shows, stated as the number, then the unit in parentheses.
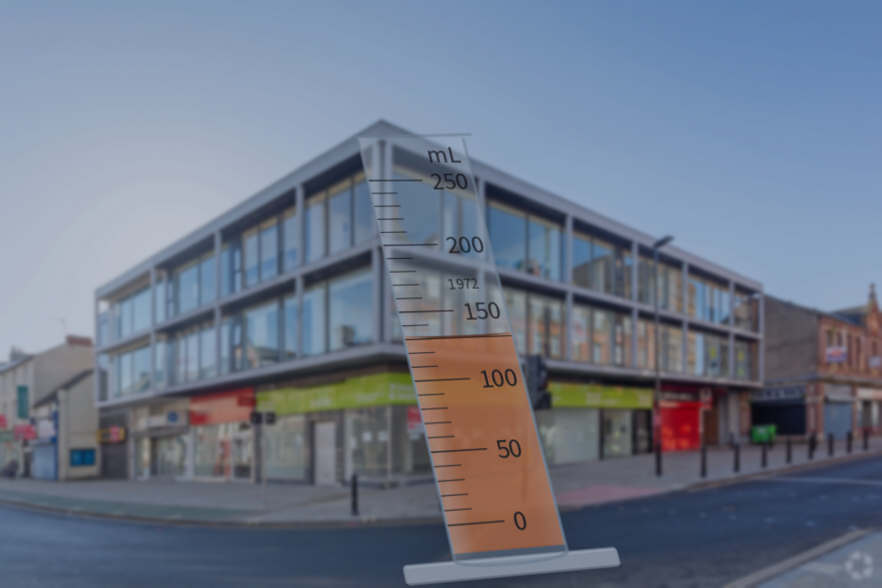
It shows 130 (mL)
